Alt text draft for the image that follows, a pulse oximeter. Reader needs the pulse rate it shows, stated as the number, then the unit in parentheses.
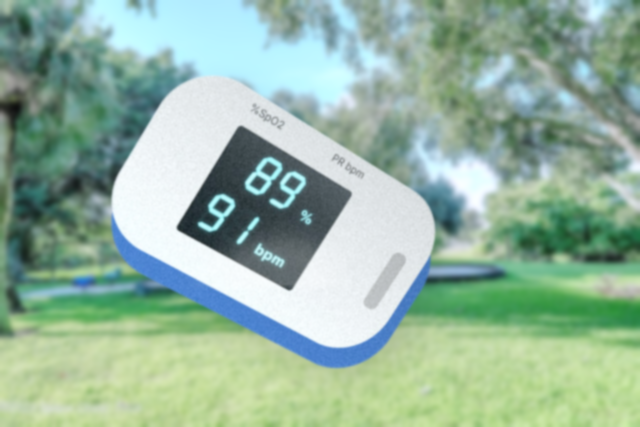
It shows 91 (bpm)
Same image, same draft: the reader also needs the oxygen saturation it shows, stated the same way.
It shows 89 (%)
